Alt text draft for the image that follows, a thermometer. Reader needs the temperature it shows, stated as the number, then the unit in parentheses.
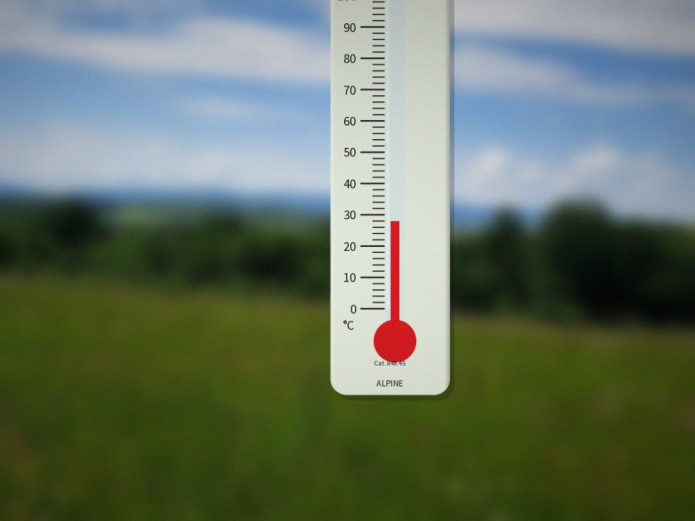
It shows 28 (°C)
